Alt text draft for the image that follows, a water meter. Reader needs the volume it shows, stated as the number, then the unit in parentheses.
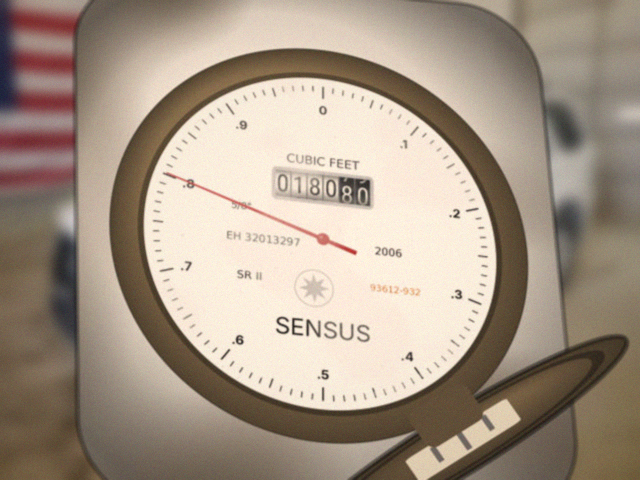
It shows 18079.80 (ft³)
